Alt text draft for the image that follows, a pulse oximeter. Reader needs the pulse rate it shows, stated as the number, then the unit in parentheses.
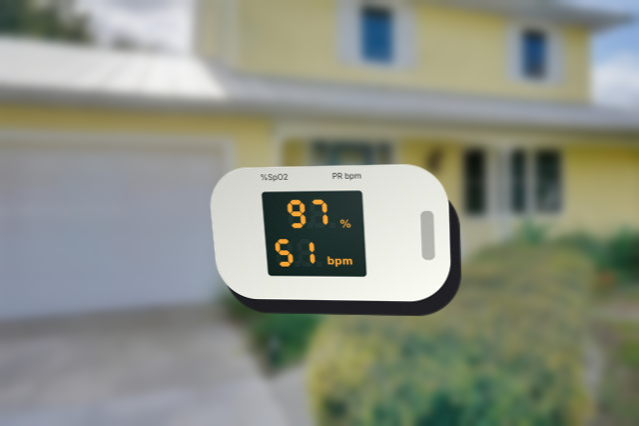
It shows 51 (bpm)
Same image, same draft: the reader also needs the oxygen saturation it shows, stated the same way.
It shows 97 (%)
